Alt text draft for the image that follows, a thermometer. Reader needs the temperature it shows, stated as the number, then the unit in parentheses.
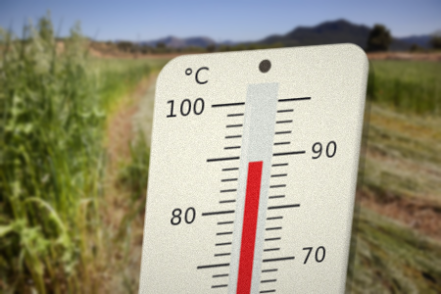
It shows 89 (°C)
